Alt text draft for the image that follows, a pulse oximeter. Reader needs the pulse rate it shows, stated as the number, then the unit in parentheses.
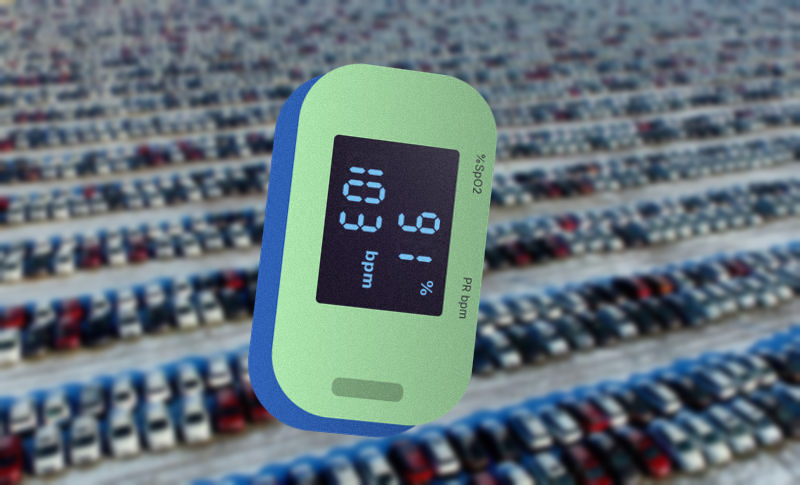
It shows 103 (bpm)
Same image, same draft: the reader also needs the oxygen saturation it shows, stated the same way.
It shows 91 (%)
